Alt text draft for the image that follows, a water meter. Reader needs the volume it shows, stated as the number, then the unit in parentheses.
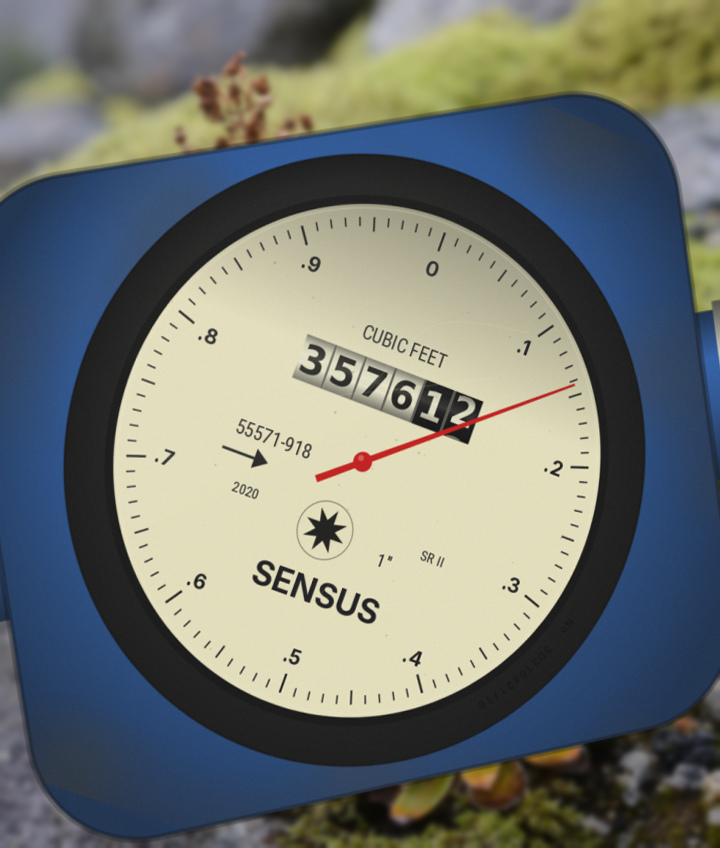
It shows 357612.14 (ft³)
